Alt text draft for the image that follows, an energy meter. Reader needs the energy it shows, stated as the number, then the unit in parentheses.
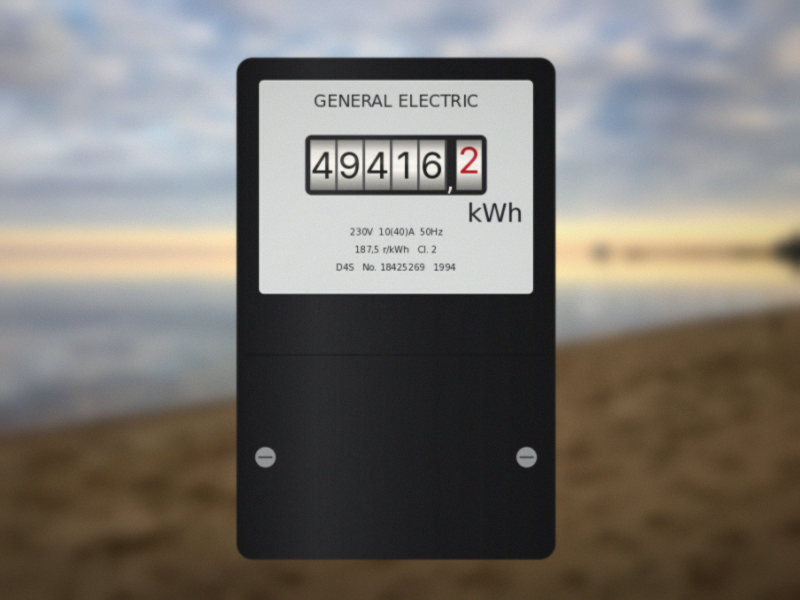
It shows 49416.2 (kWh)
